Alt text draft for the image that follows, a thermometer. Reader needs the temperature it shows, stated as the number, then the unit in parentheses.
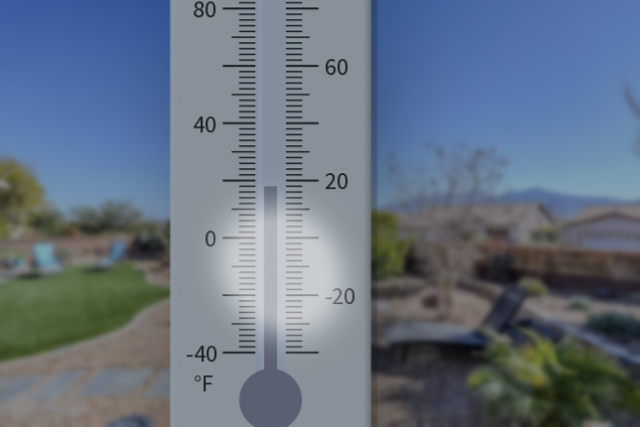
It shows 18 (°F)
